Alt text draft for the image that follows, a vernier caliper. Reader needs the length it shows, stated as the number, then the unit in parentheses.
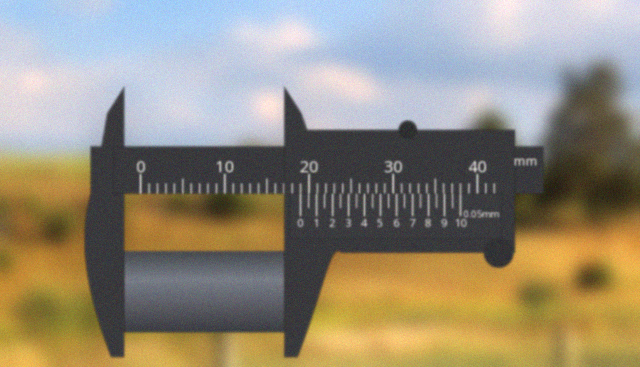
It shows 19.0 (mm)
